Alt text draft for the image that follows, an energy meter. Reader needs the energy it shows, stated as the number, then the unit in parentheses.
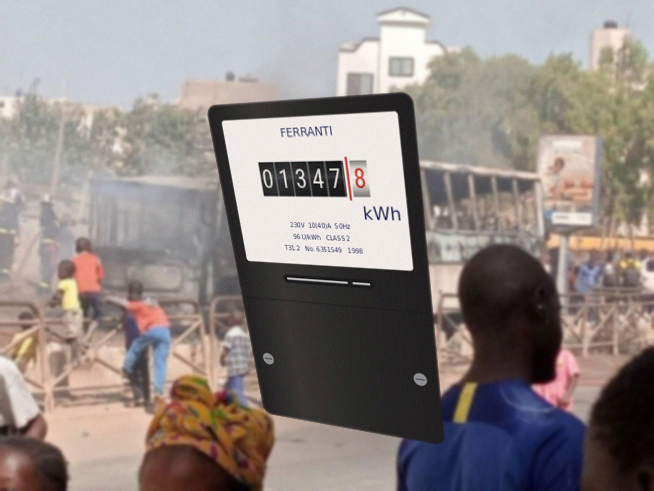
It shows 1347.8 (kWh)
